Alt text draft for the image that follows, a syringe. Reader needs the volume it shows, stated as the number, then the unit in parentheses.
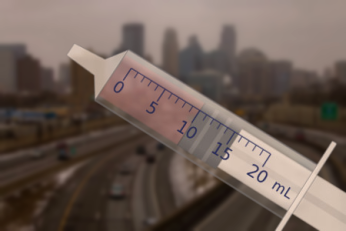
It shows 10 (mL)
